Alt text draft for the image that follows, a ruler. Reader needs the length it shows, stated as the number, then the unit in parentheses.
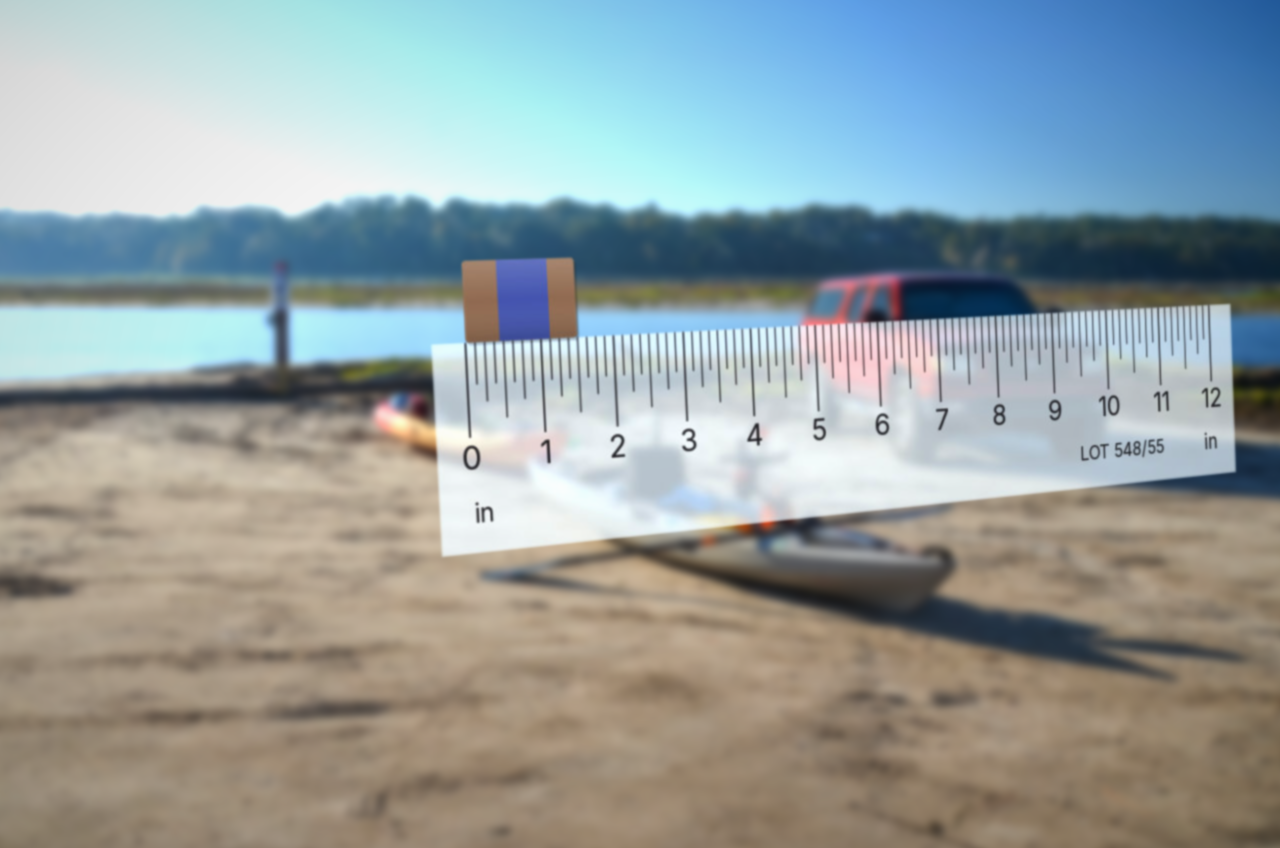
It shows 1.5 (in)
